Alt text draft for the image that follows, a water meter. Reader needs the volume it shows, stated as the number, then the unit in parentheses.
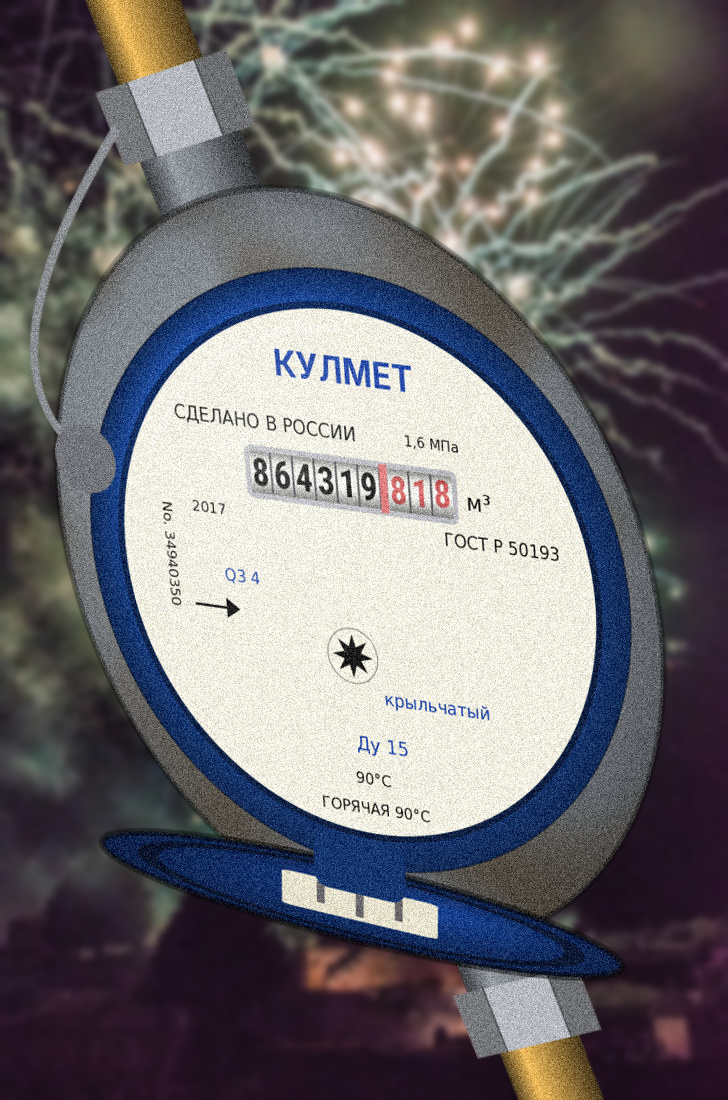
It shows 864319.818 (m³)
